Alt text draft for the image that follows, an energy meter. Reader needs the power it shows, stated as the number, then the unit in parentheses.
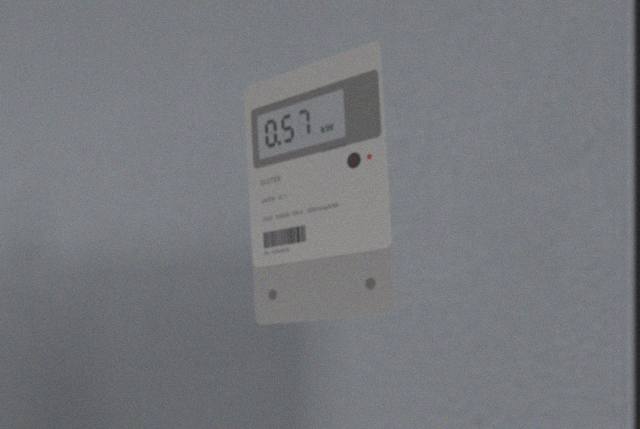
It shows 0.57 (kW)
